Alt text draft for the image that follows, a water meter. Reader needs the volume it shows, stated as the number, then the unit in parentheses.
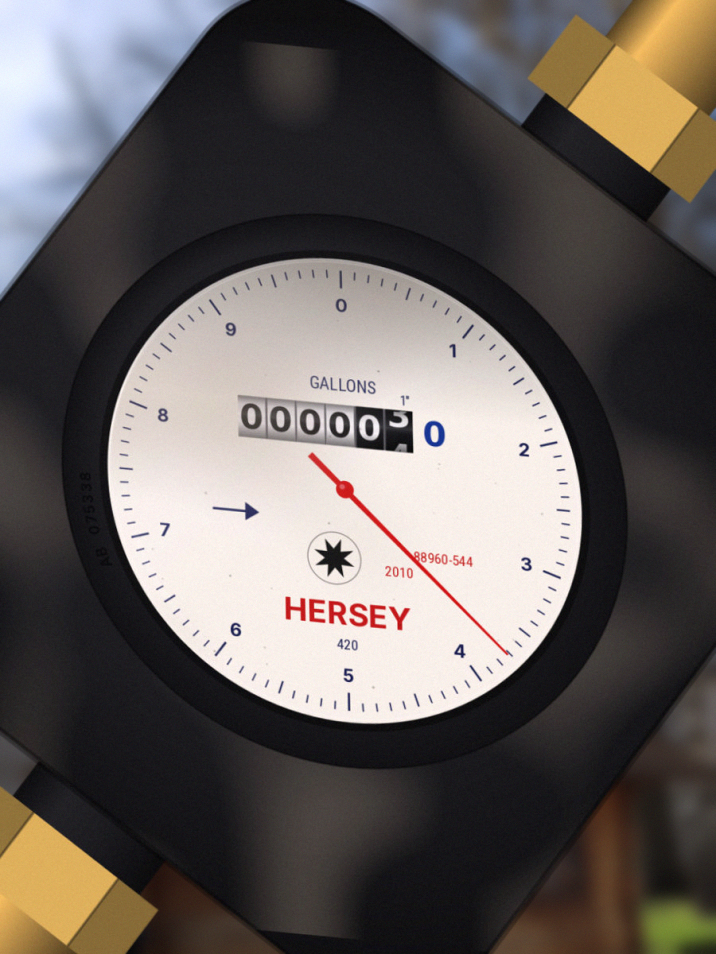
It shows 33.7 (gal)
